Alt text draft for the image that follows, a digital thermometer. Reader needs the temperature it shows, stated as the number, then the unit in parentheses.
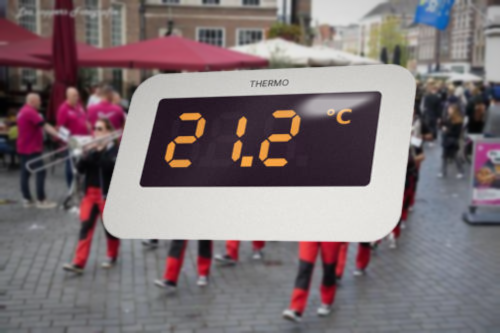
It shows 21.2 (°C)
